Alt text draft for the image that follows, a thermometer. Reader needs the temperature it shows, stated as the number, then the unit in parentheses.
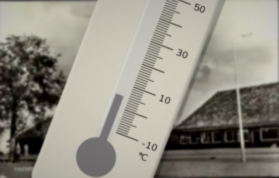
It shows 5 (°C)
